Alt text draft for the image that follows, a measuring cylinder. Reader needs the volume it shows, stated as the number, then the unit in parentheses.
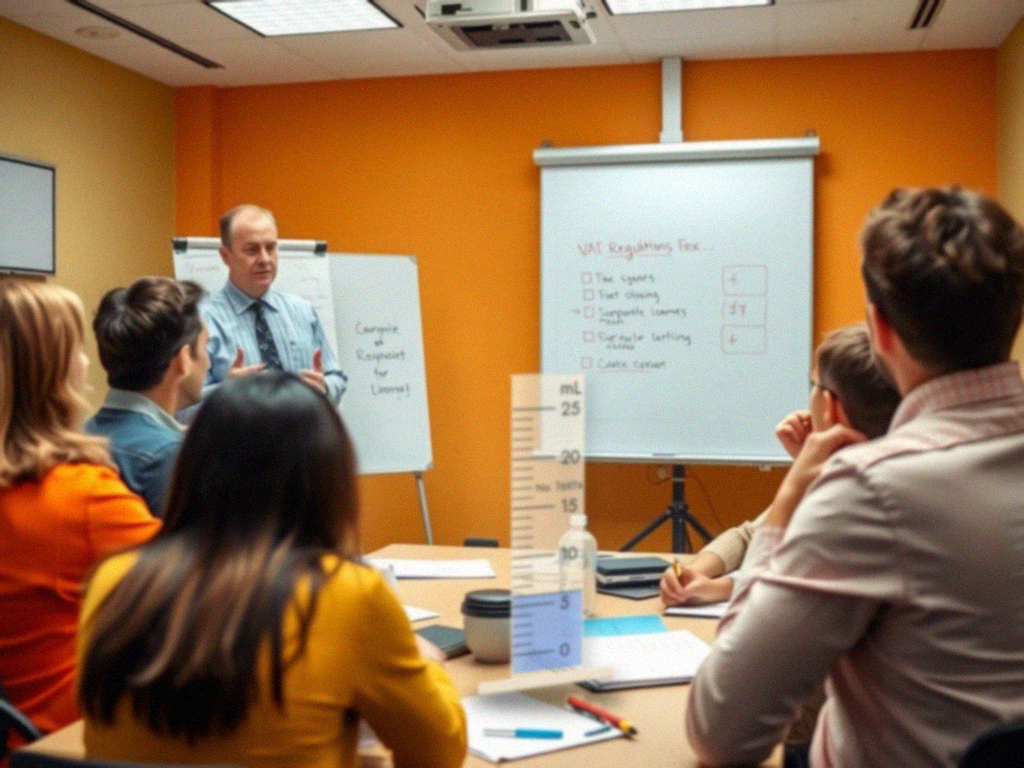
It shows 6 (mL)
